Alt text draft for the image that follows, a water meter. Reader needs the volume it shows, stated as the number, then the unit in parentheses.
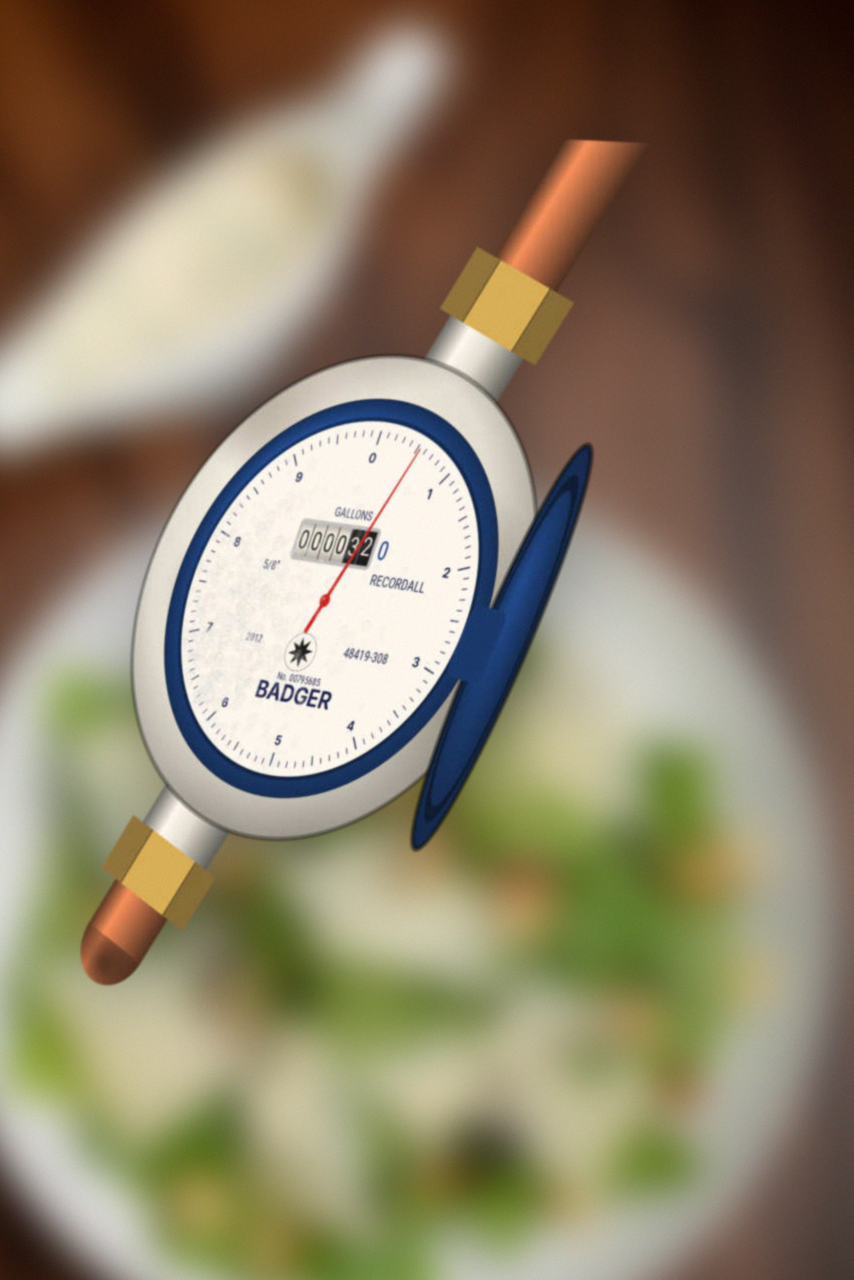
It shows 320.5 (gal)
